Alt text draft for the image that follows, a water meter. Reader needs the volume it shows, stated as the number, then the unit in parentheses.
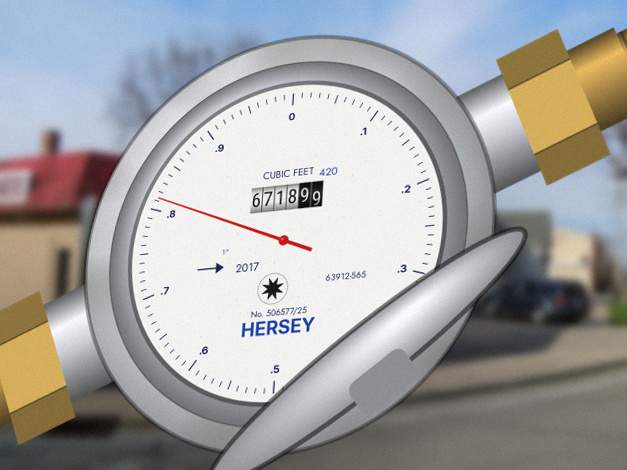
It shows 671898.81 (ft³)
